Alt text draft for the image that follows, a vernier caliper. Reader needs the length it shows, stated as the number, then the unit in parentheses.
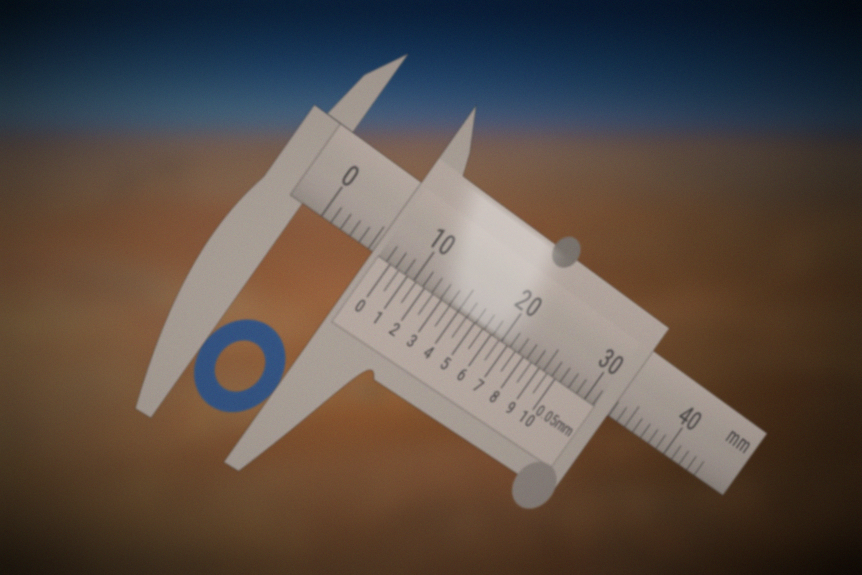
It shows 7.4 (mm)
